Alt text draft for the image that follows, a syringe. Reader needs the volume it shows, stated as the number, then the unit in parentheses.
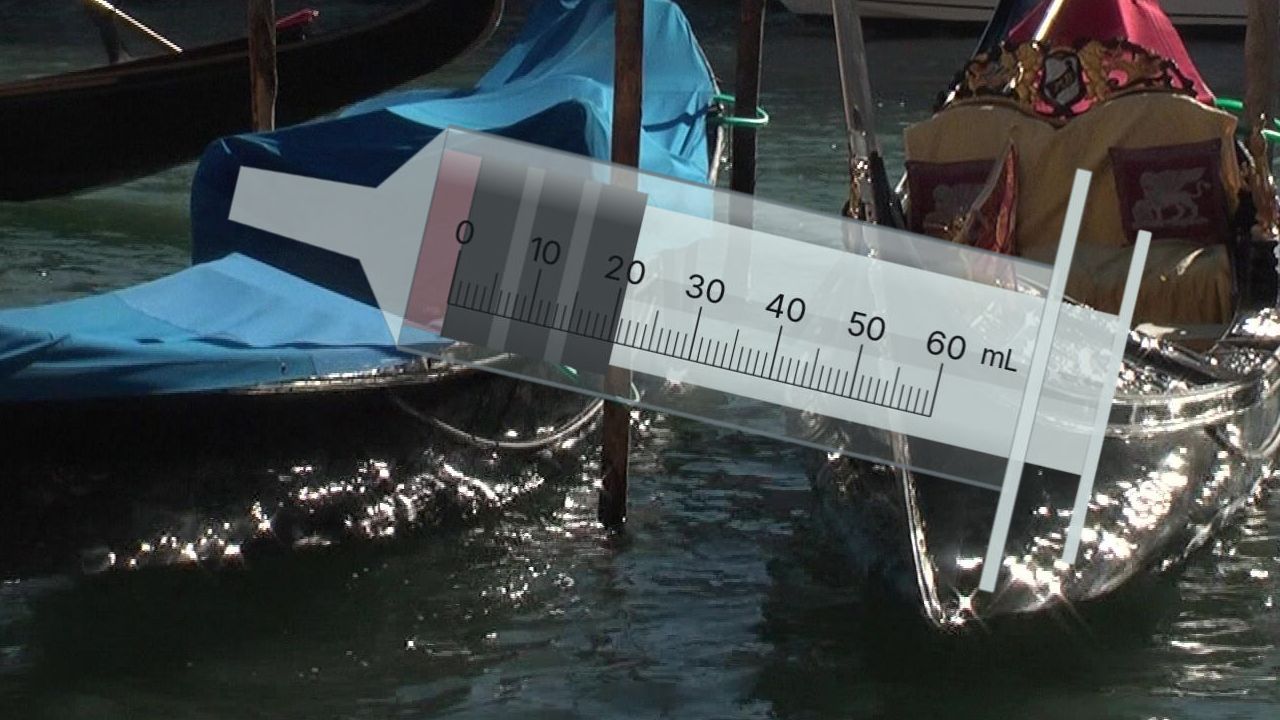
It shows 0 (mL)
